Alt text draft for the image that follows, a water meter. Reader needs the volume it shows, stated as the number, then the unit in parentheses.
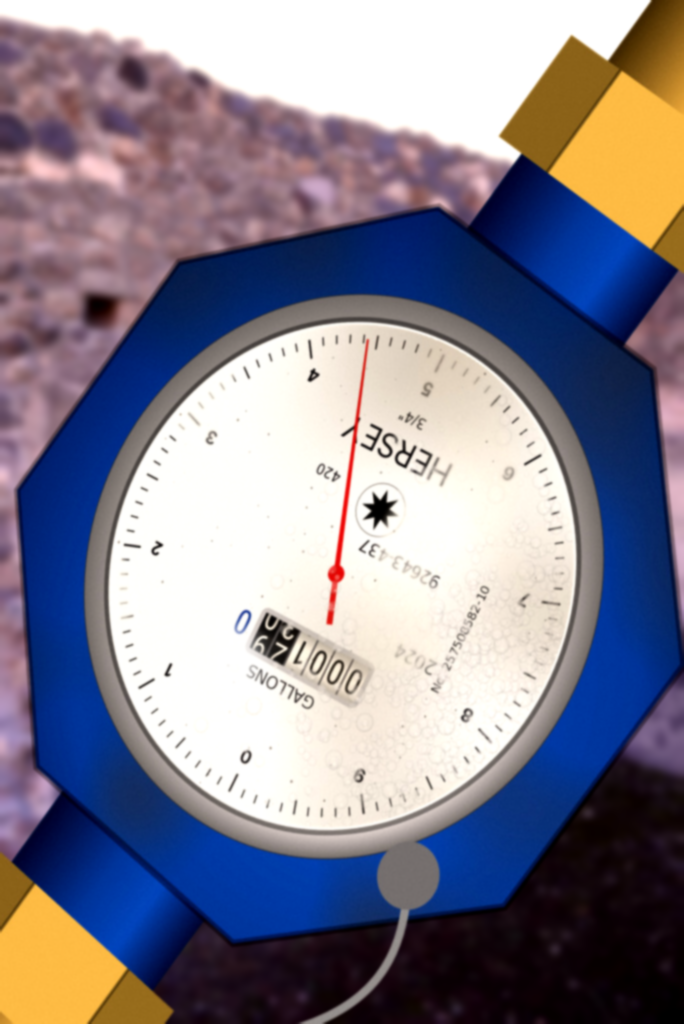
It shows 1294.4 (gal)
